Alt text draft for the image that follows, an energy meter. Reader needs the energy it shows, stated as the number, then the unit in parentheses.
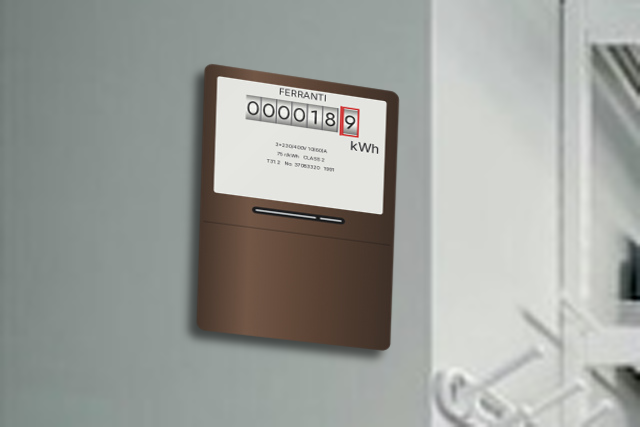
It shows 18.9 (kWh)
